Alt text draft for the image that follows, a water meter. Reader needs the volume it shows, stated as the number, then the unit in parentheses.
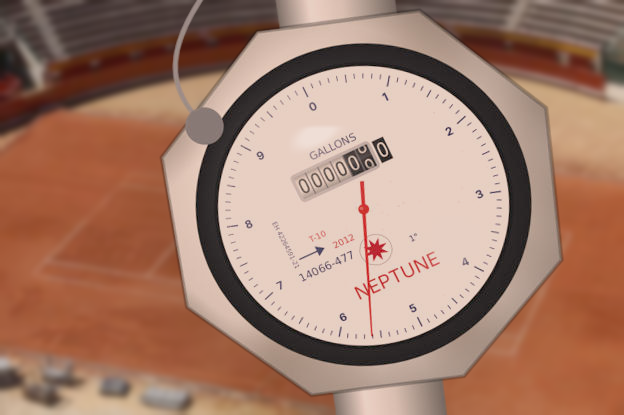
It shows 85.6 (gal)
